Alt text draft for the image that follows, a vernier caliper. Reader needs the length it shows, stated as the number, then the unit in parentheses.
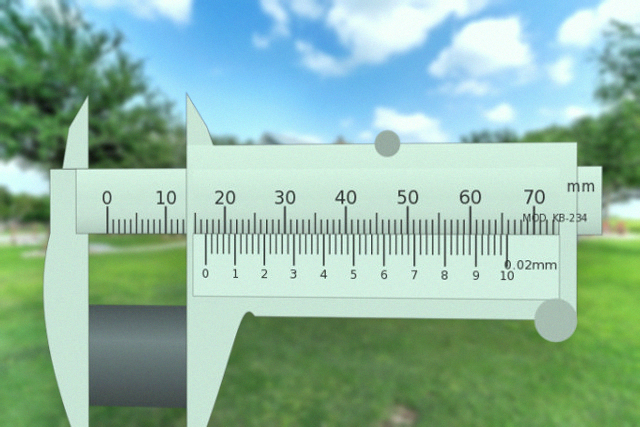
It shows 16.8 (mm)
